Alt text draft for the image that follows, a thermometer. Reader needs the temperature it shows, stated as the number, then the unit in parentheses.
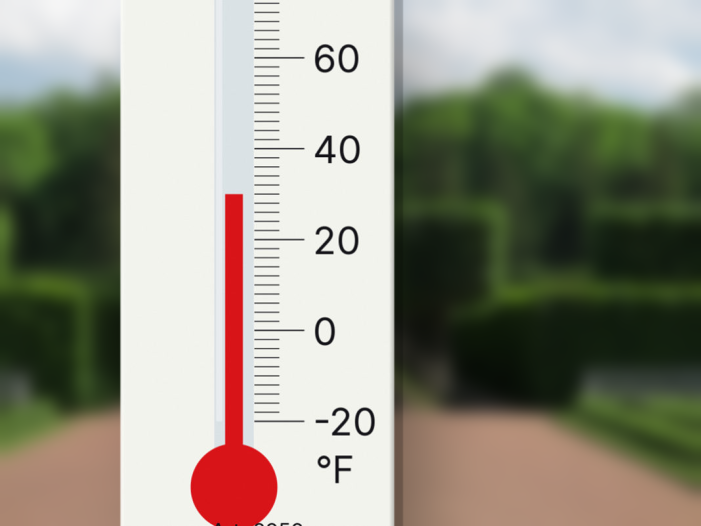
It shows 30 (°F)
